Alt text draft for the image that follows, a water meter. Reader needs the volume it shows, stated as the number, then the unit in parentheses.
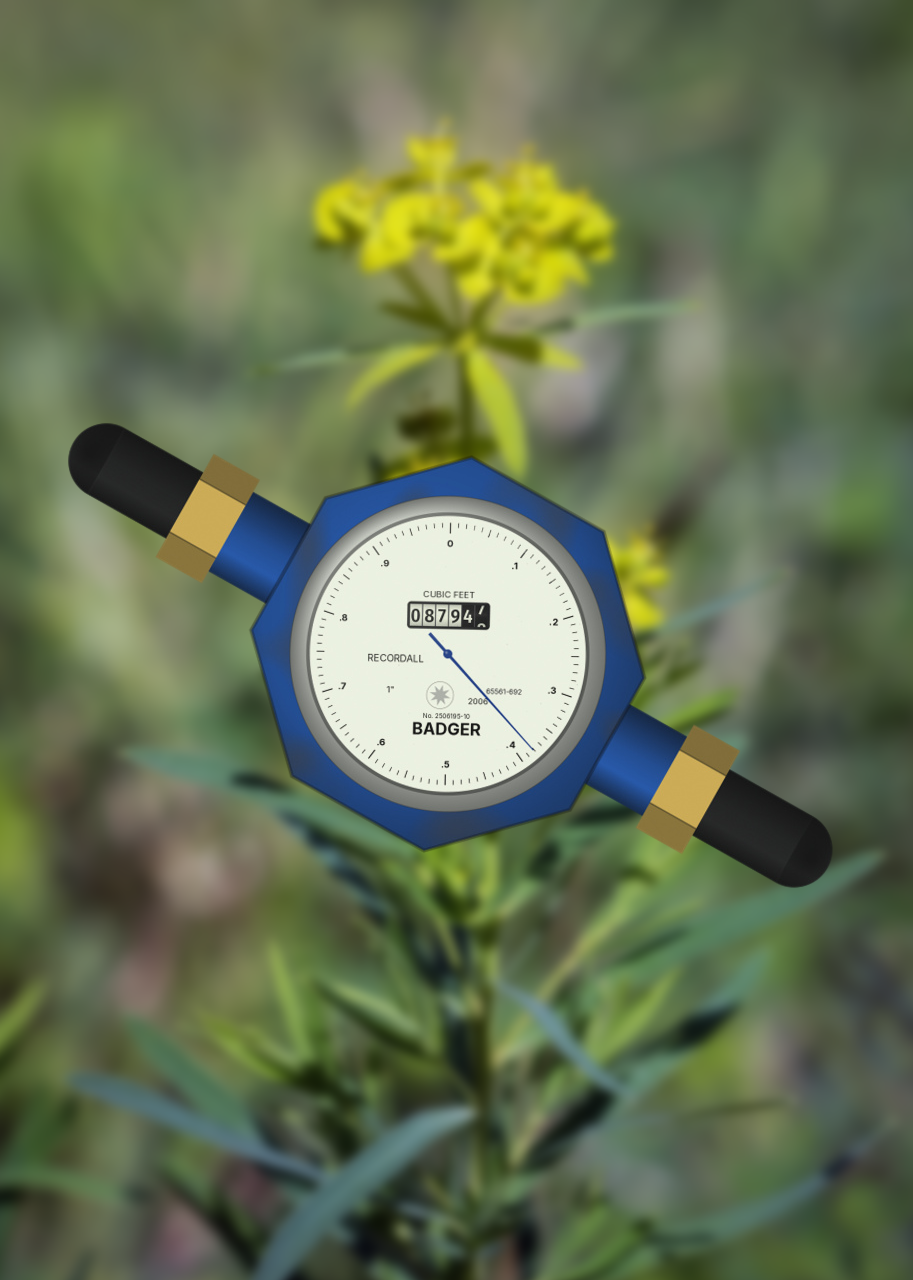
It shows 87947.38 (ft³)
